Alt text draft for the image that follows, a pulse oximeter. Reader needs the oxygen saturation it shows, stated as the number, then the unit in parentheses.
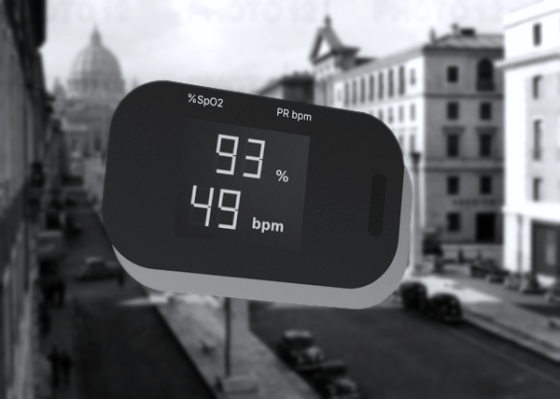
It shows 93 (%)
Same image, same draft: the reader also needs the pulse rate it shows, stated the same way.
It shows 49 (bpm)
